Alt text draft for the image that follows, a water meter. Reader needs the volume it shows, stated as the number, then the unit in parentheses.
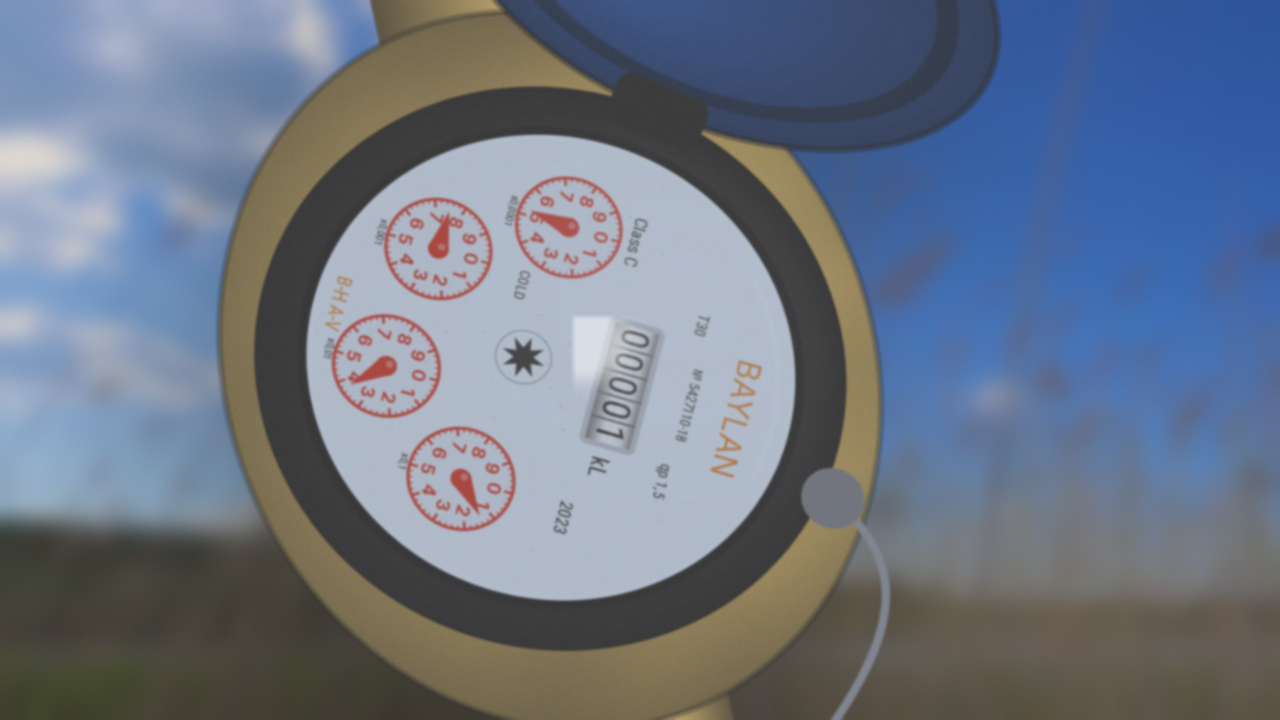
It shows 1.1375 (kL)
